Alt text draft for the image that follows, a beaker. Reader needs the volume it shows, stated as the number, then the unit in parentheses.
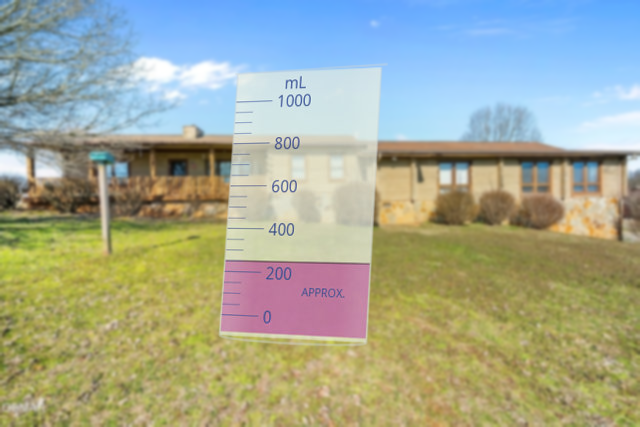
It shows 250 (mL)
